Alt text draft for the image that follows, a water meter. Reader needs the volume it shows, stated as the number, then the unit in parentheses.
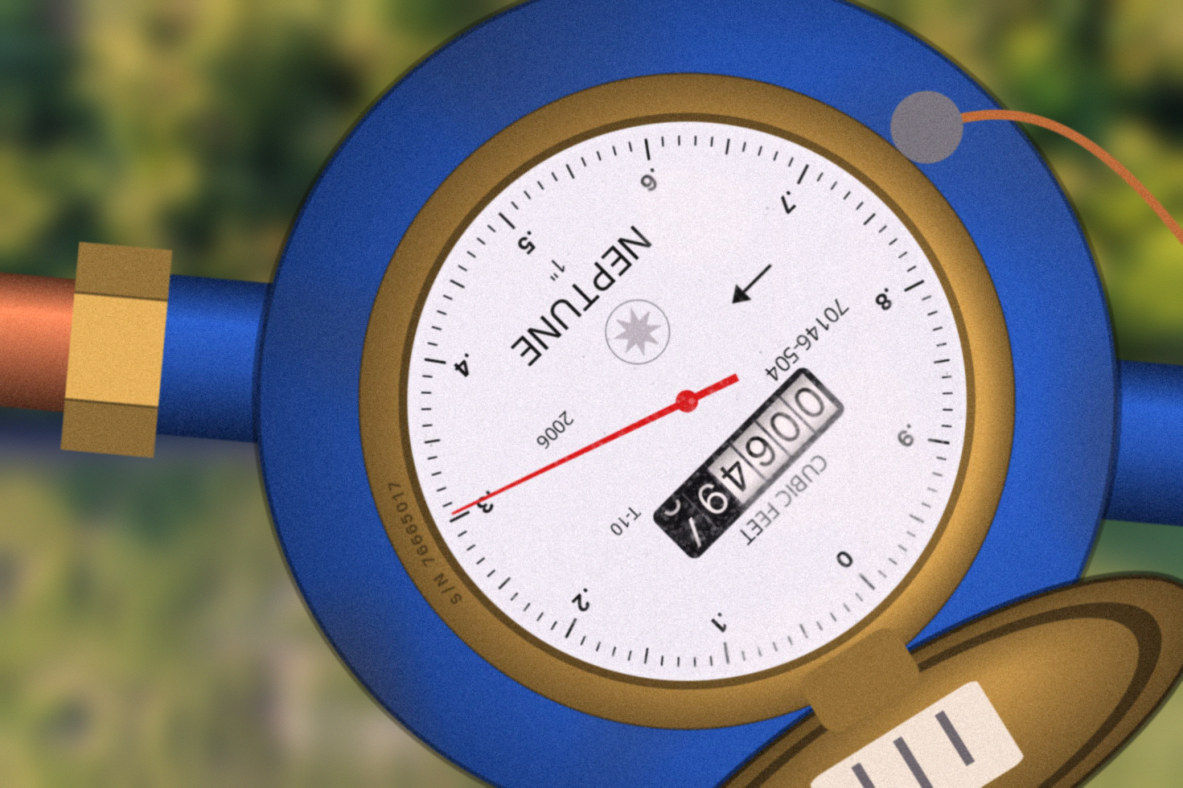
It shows 6497.30 (ft³)
